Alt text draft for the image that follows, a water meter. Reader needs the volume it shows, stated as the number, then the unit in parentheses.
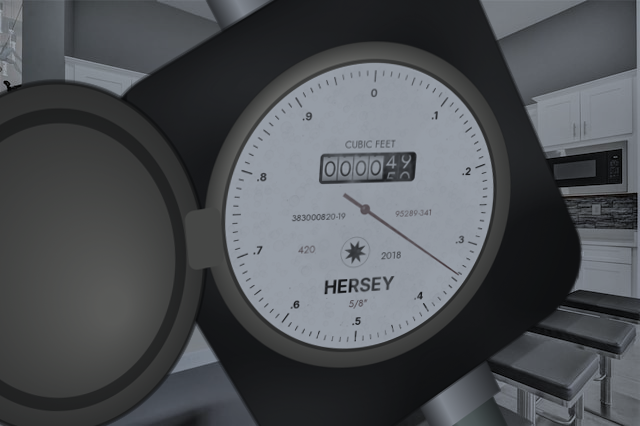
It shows 49.34 (ft³)
